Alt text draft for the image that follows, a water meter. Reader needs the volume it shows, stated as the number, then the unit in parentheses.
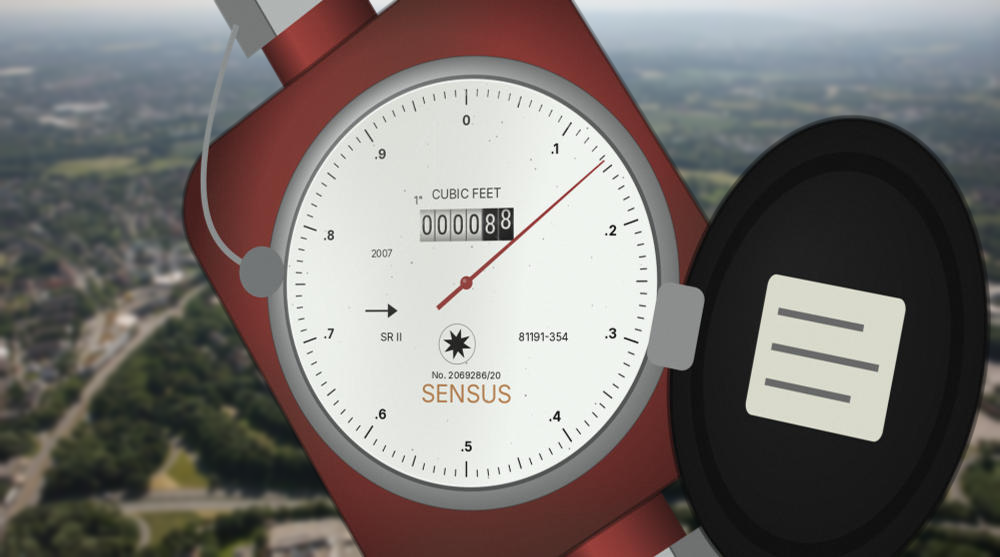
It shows 88.14 (ft³)
